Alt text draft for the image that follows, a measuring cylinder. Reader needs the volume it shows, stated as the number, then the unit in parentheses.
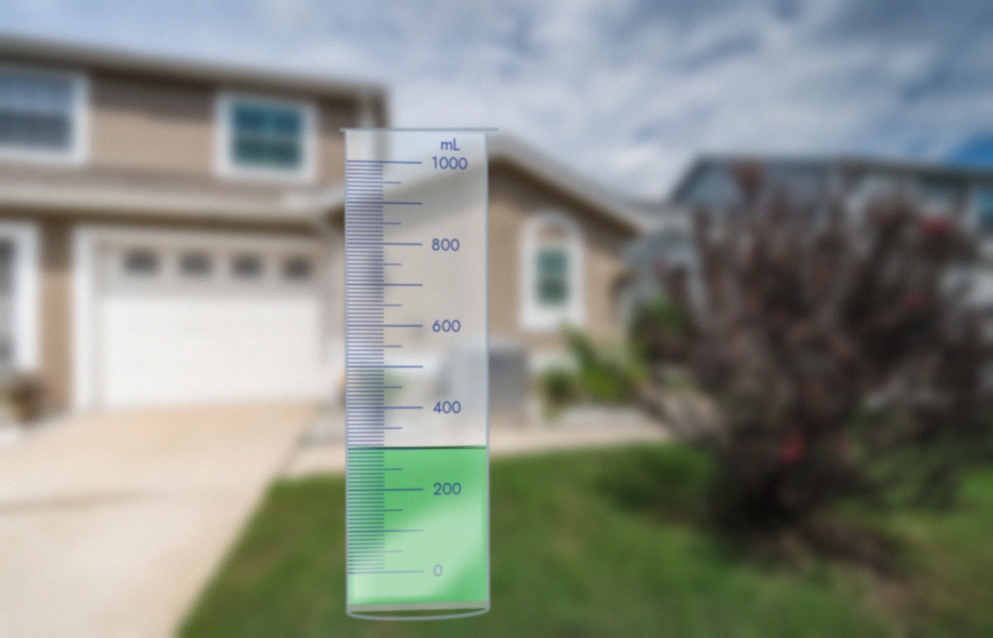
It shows 300 (mL)
